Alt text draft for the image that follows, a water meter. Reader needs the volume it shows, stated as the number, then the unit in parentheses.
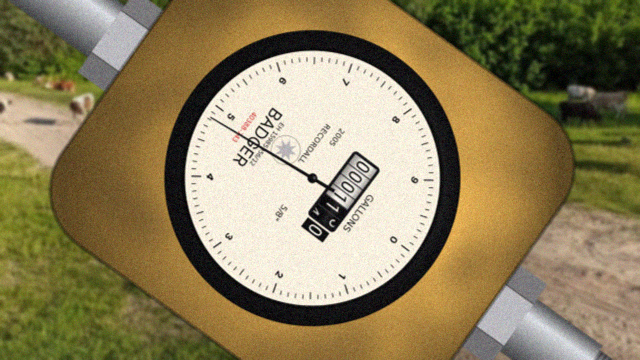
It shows 1134.8 (gal)
